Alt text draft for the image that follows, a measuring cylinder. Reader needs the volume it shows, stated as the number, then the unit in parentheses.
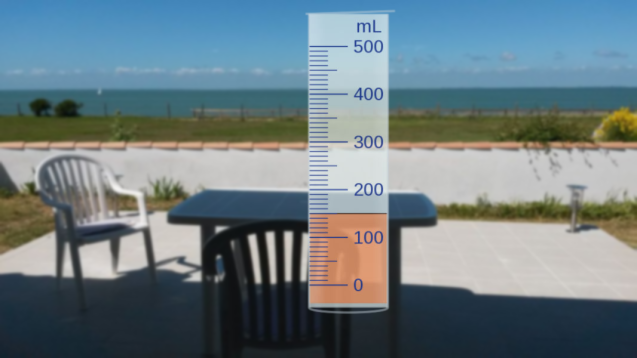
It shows 150 (mL)
